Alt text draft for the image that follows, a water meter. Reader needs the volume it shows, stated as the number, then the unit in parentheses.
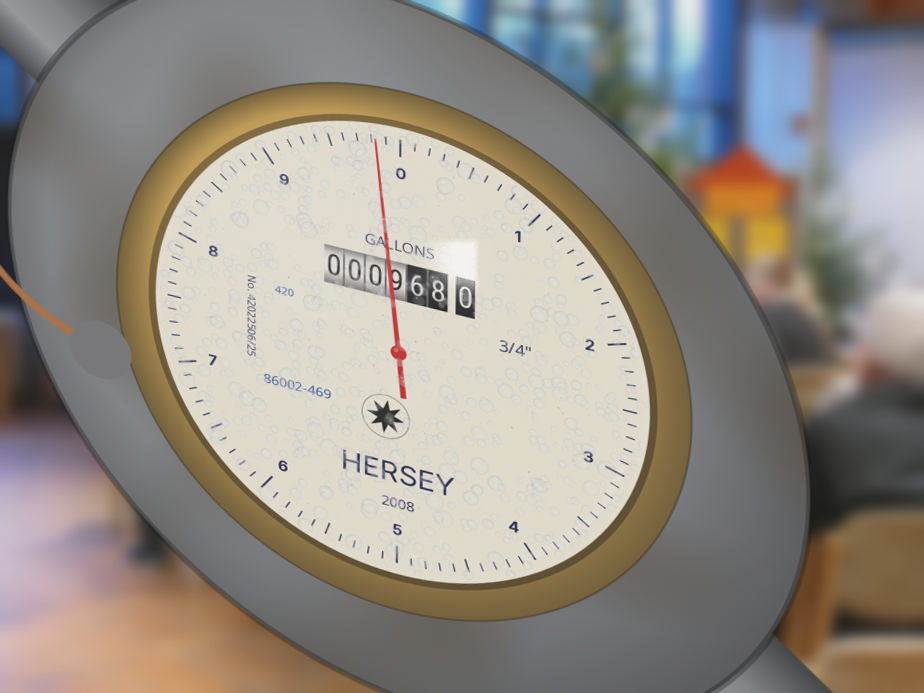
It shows 9679.8 (gal)
